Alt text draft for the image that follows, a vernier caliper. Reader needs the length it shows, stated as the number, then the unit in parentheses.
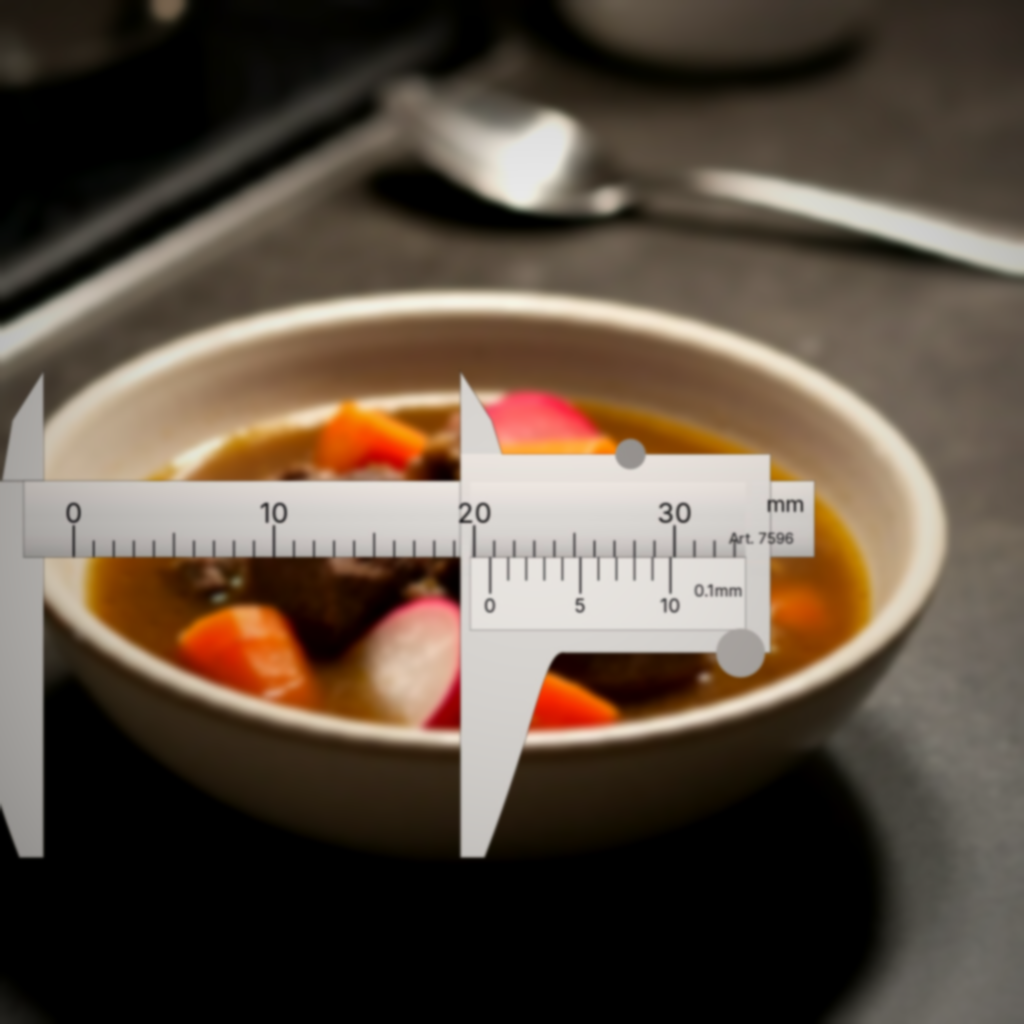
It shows 20.8 (mm)
